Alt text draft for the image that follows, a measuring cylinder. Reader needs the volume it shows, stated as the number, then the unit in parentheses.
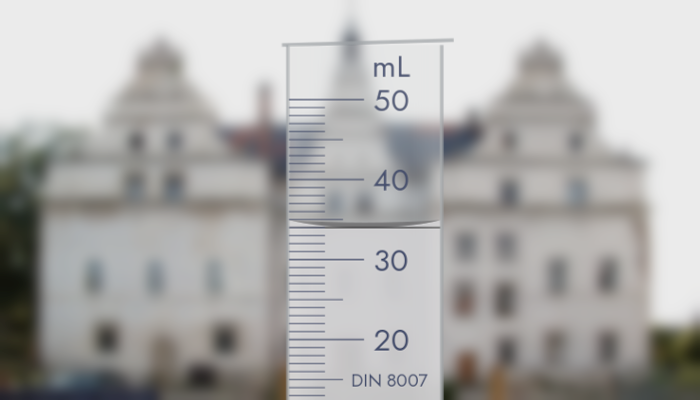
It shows 34 (mL)
